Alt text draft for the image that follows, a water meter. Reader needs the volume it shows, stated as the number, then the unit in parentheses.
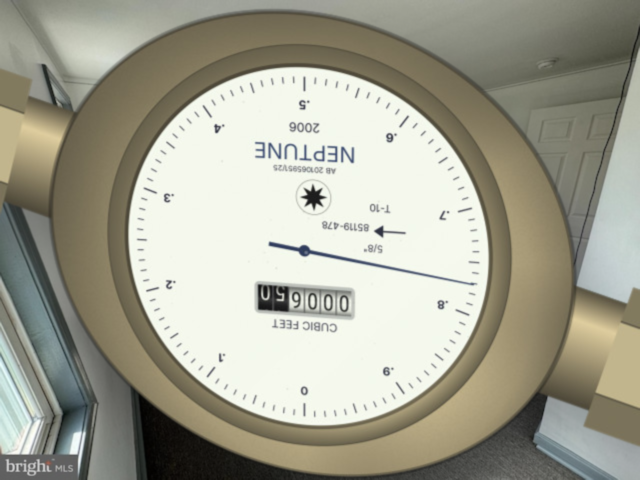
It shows 649.77 (ft³)
